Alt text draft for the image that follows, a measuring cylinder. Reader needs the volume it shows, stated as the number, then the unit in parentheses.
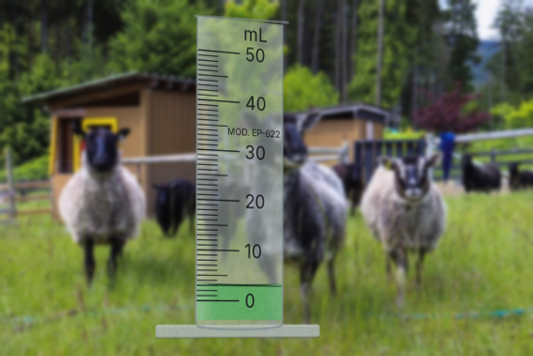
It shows 3 (mL)
